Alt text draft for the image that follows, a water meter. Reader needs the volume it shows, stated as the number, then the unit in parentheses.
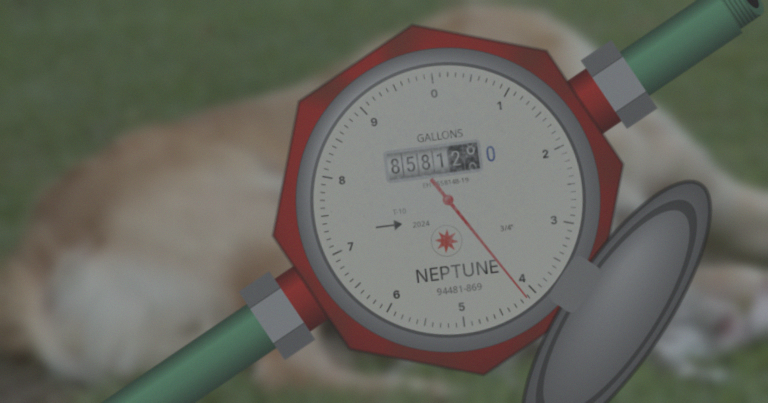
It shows 8581284.1 (gal)
